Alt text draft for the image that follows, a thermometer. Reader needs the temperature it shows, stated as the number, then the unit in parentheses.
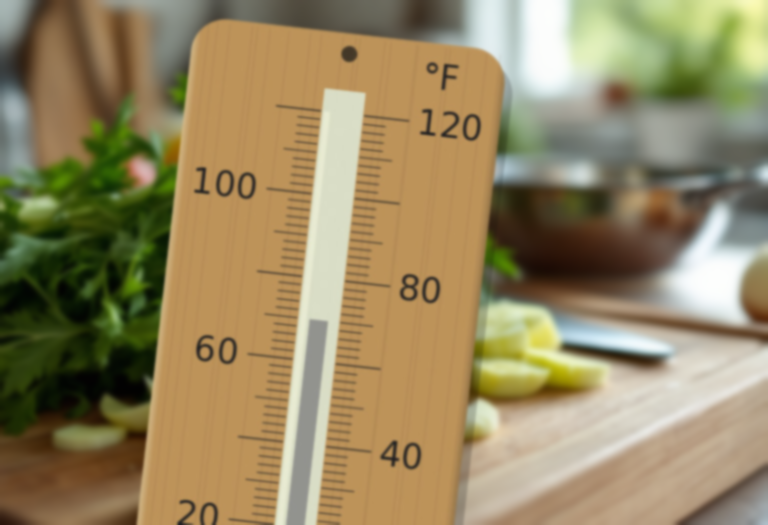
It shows 70 (°F)
